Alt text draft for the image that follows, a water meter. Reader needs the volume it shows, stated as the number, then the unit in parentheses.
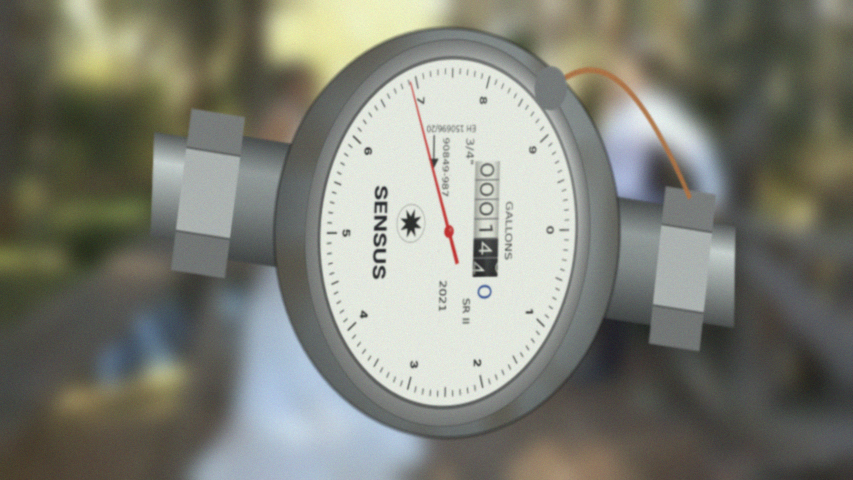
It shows 1436.9 (gal)
